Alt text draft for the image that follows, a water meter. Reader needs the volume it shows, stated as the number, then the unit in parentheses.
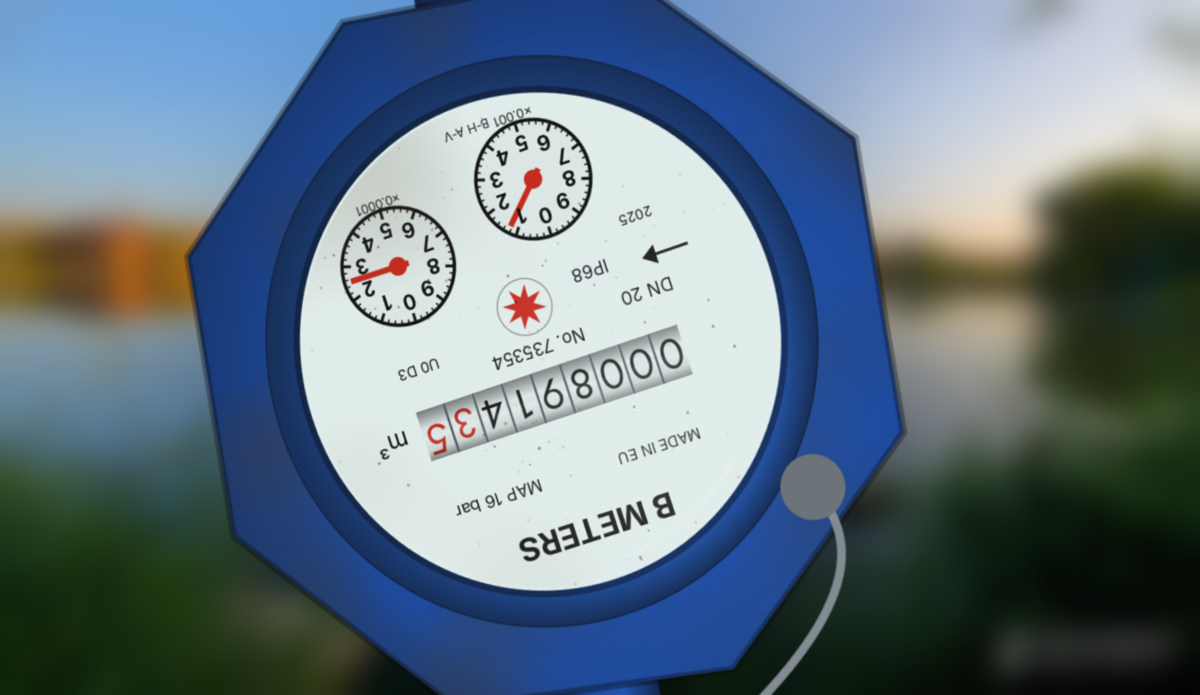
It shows 8914.3512 (m³)
